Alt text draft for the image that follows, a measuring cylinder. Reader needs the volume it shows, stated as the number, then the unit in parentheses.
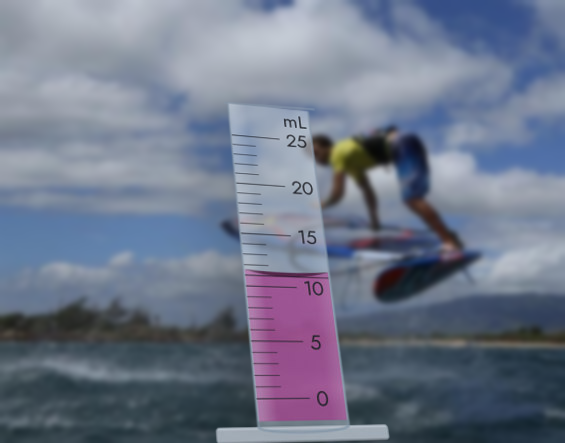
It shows 11 (mL)
